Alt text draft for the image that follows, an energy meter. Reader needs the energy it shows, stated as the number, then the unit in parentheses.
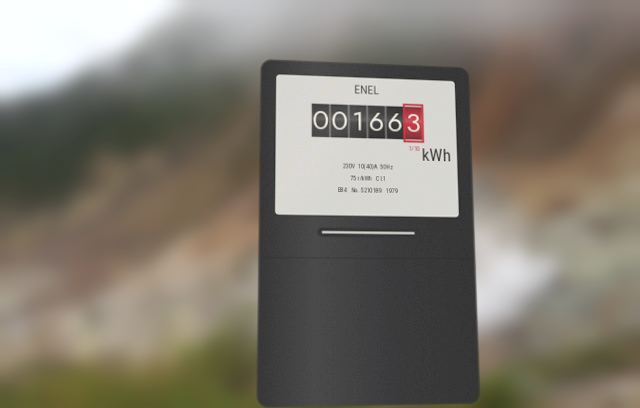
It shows 166.3 (kWh)
